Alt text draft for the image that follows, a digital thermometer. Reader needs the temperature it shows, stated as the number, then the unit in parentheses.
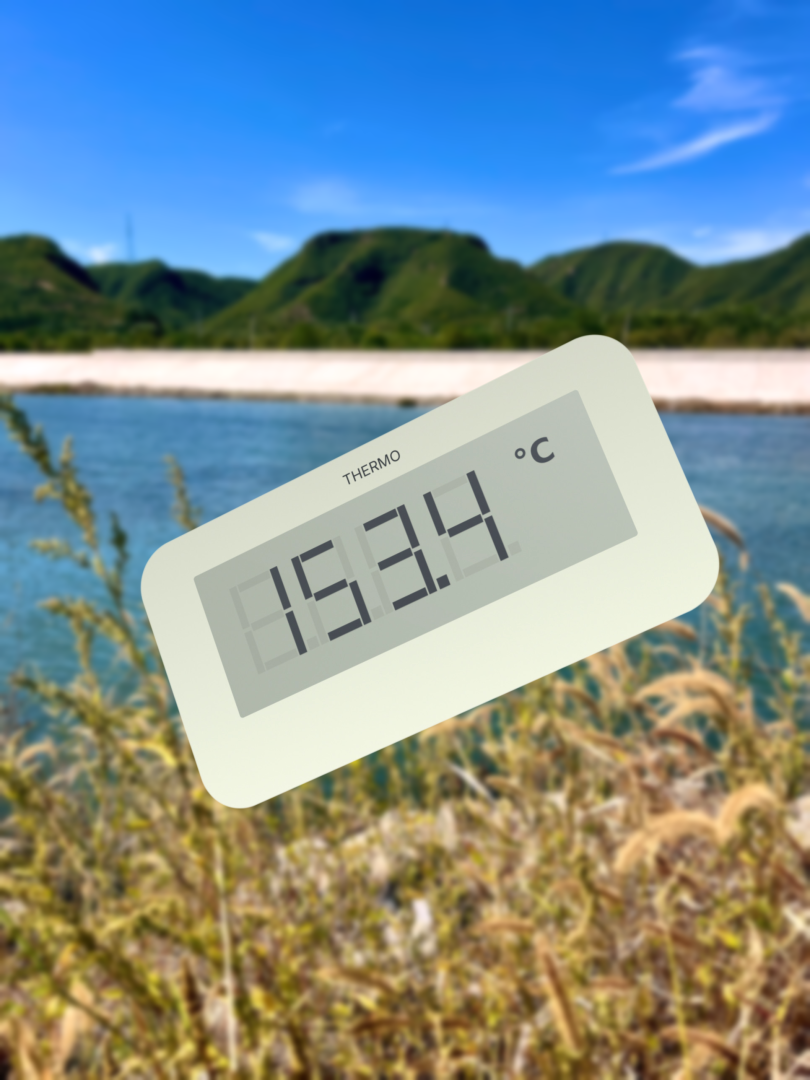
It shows 153.4 (°C)
